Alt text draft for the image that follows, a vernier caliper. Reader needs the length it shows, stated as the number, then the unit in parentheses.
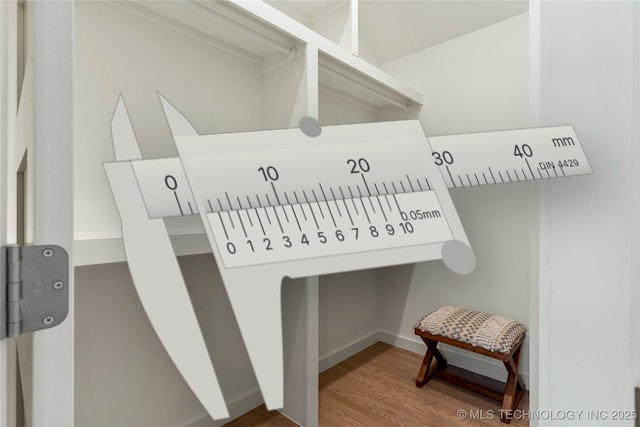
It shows 3.6 (mm)
